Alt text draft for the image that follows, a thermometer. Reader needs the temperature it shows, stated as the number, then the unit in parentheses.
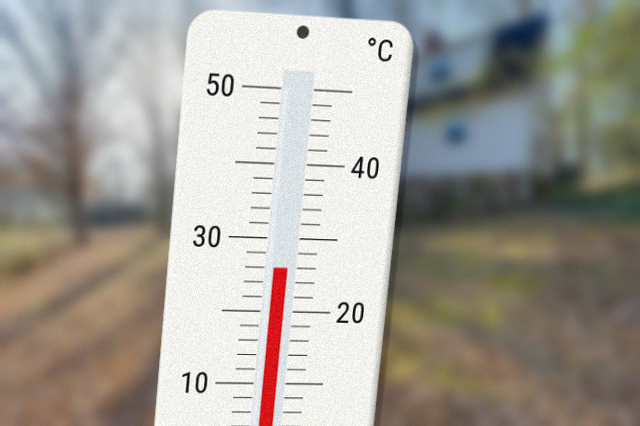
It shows 26 (°C)
